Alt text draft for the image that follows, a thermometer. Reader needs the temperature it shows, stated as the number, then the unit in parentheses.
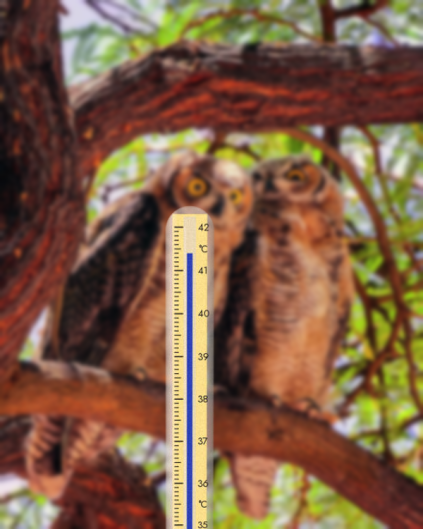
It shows 41.4 (°C)
